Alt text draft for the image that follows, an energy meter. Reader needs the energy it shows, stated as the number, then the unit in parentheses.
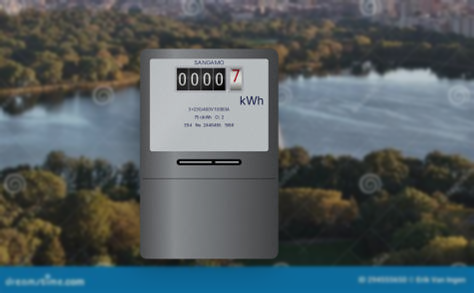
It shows 0.7 (kWh)
